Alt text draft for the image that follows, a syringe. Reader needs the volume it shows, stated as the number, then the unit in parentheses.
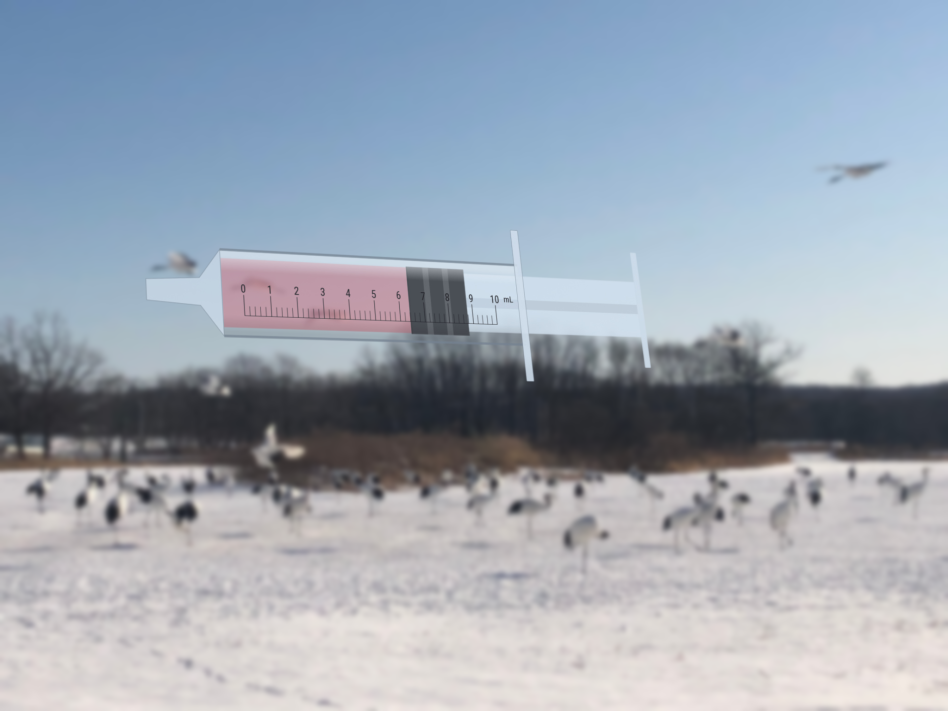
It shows 6.4 (mL)
